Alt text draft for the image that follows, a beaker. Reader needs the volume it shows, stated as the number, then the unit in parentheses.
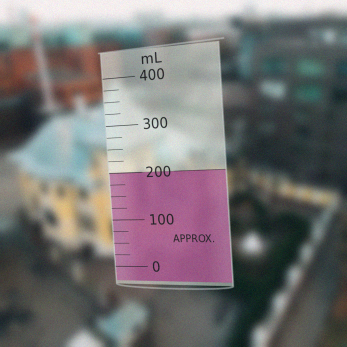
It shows 200 (mL)
